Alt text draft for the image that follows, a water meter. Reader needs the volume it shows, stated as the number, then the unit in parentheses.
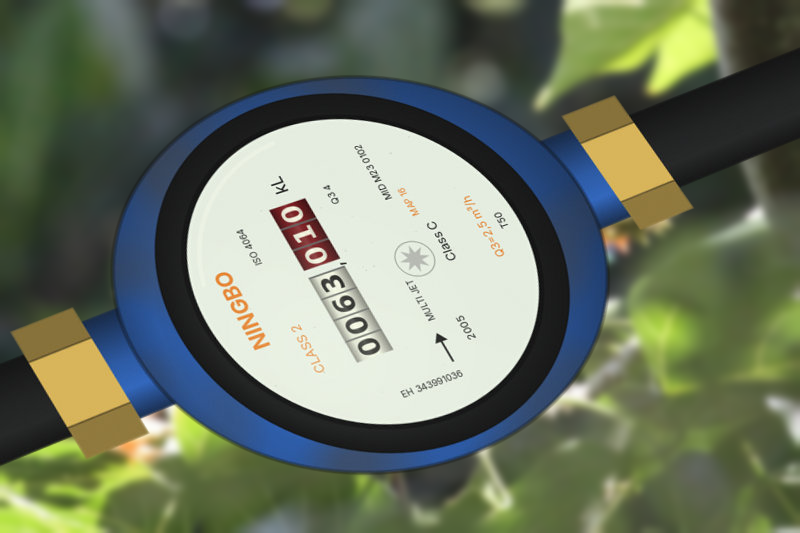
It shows 63.010 (kL)
